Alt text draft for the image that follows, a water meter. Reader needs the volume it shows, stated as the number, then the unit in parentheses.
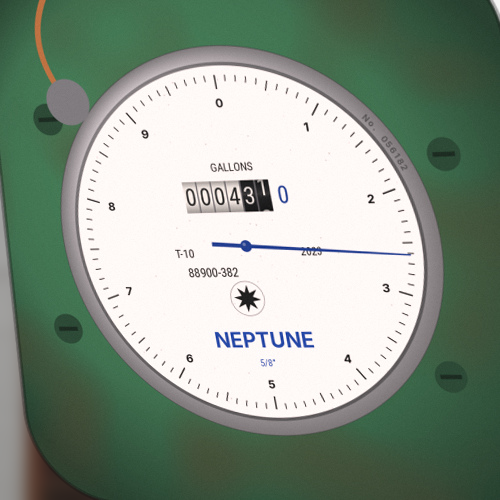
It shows 4312.6 (gal)
